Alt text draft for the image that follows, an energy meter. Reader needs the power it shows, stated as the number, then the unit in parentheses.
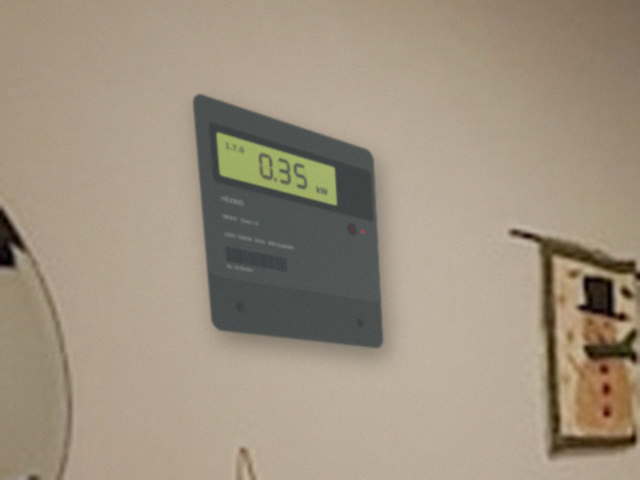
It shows 0.35 (kW)
